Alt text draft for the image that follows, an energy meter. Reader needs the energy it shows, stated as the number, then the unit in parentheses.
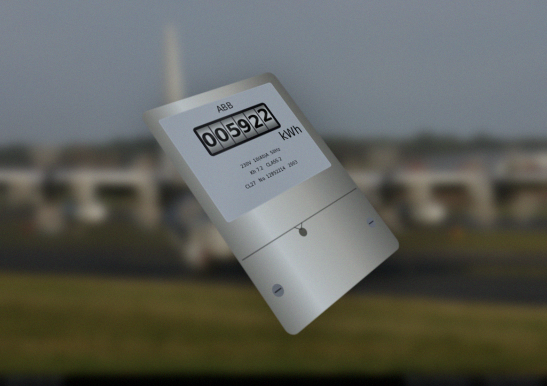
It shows 5922 (kWh)
